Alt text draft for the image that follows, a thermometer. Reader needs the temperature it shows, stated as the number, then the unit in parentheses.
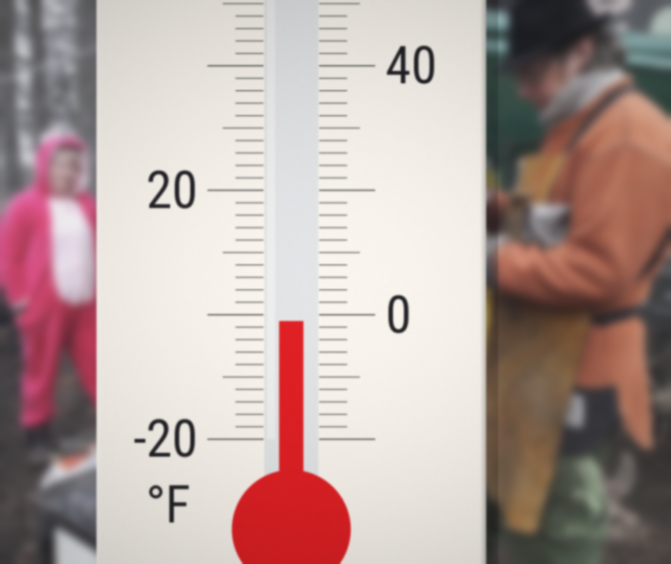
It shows -1 (°F)
